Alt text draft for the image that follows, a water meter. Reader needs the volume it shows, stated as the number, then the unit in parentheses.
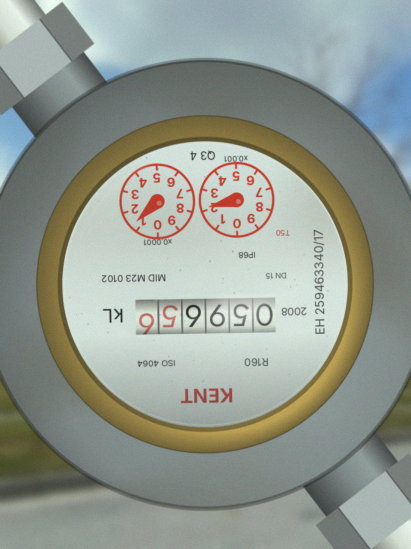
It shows 596.5621 (kL)
